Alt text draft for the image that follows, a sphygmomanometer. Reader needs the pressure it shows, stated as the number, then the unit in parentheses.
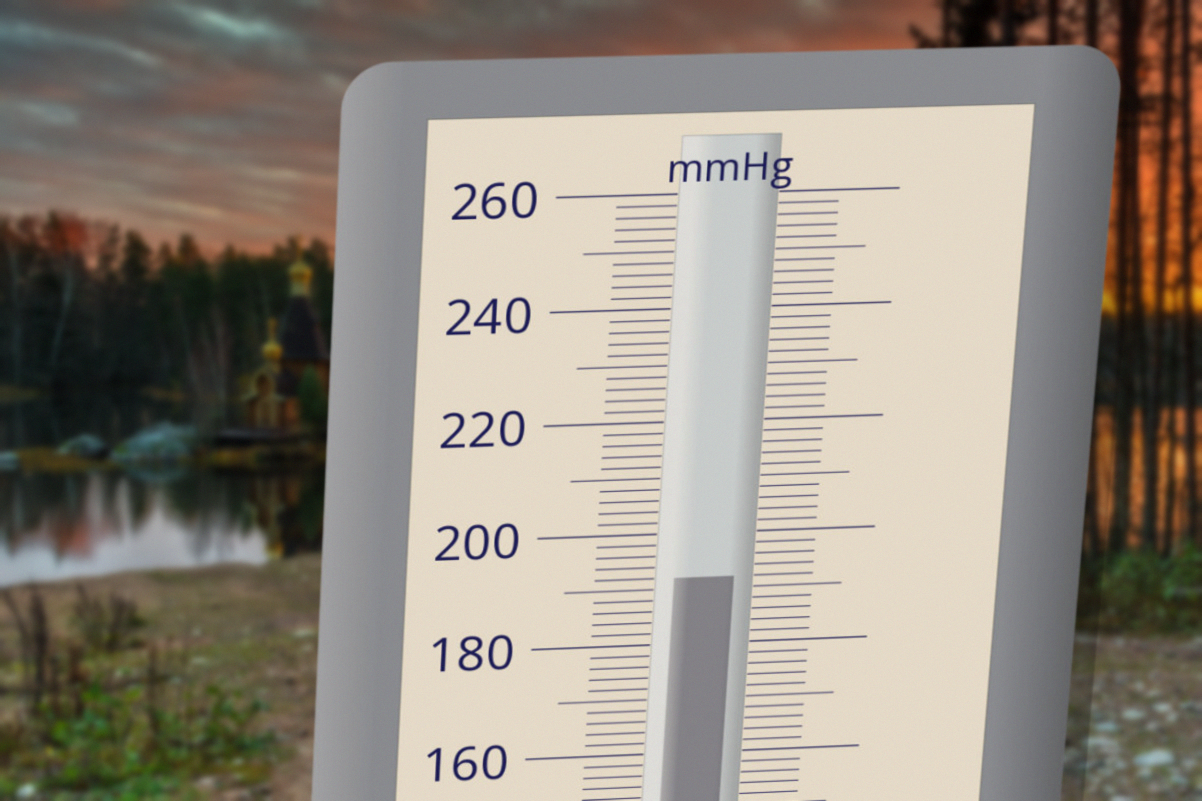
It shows 192 (mmHg)
